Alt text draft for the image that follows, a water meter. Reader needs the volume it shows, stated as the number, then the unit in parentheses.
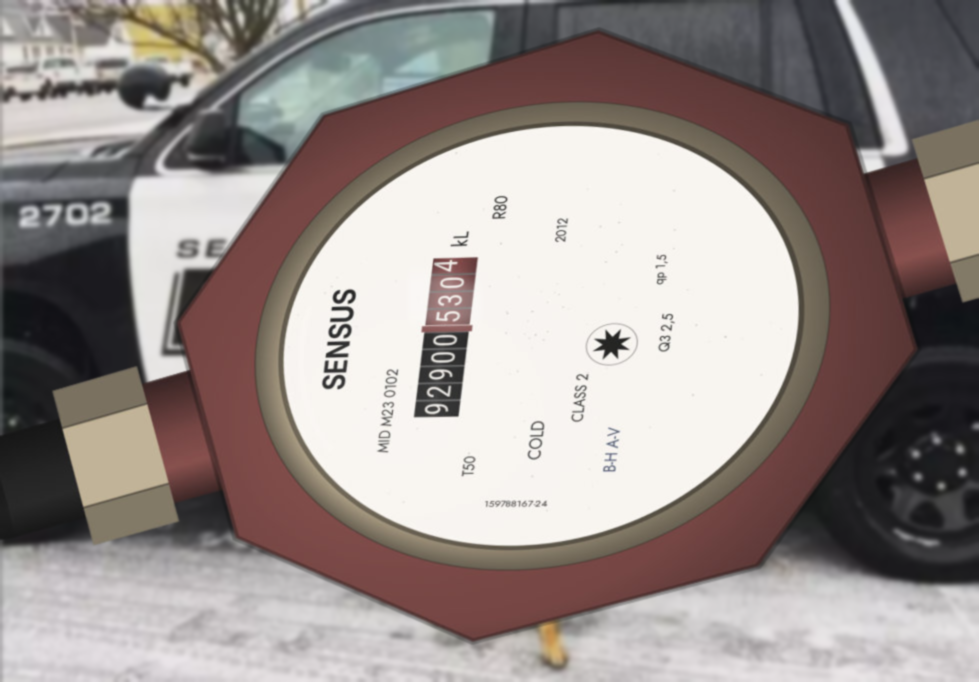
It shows 92900.5304 (kL)
